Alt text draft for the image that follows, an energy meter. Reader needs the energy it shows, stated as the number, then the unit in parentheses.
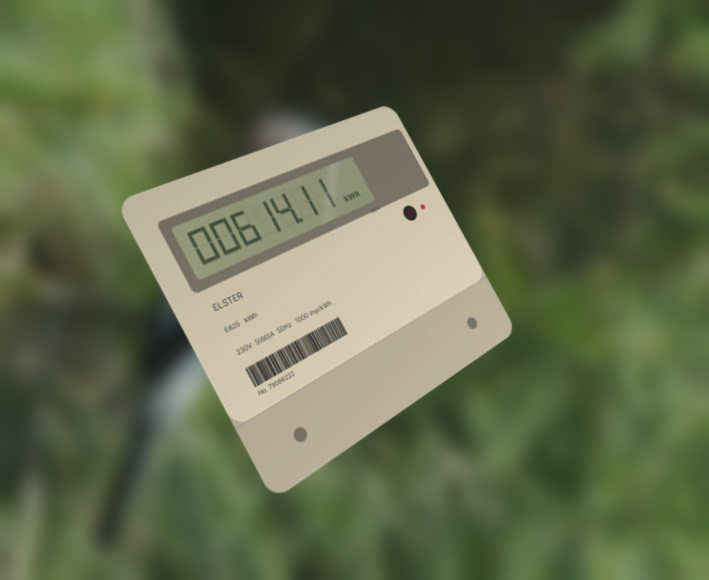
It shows 614.11 (kWh)
